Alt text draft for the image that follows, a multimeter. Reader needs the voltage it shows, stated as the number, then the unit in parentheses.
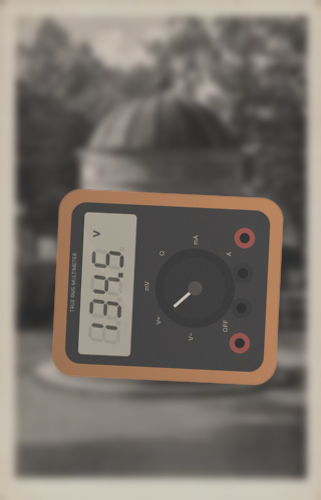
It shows 134.5 (V)
